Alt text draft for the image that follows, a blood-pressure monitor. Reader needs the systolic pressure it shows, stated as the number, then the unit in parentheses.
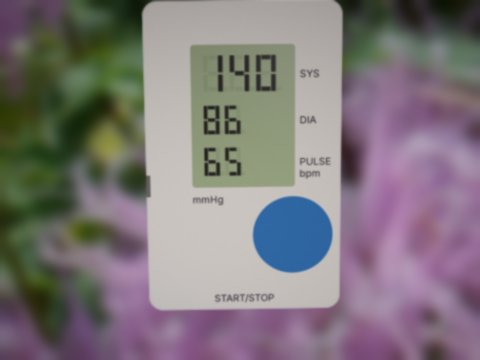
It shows 140 (mmHg)
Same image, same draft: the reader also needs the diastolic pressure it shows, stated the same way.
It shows 86 (mmHg)
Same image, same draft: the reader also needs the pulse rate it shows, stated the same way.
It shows 65 (bpm)
